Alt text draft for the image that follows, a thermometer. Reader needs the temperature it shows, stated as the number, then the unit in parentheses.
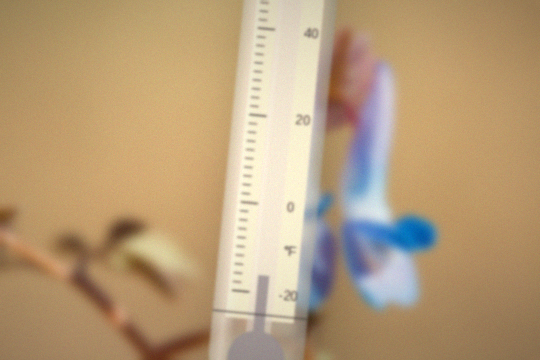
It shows -16 (°F)
